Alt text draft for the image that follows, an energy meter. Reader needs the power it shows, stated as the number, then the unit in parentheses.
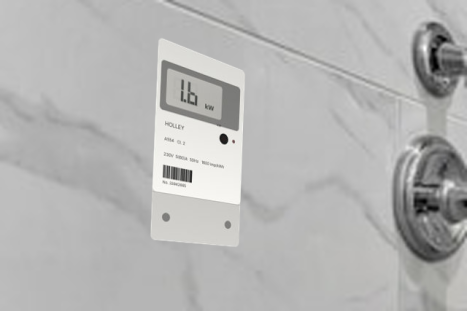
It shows 1.6 (kW)
